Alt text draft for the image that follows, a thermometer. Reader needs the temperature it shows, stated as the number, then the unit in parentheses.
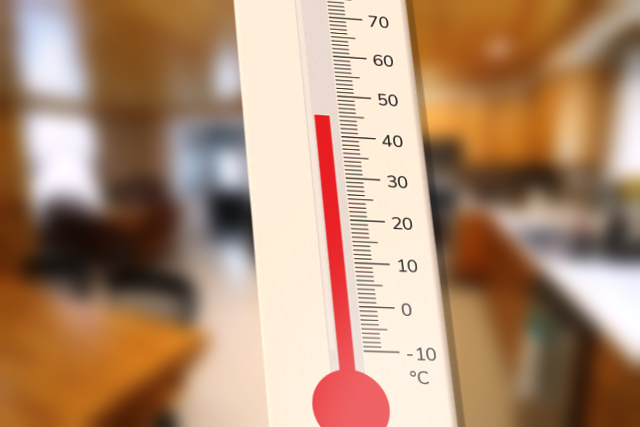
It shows 45 (°C)
